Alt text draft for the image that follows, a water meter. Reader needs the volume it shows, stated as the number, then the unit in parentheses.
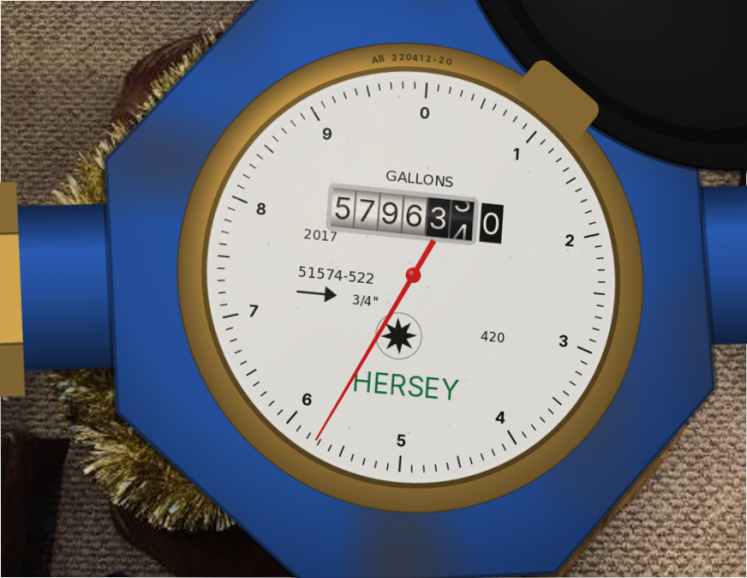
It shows 5796335.7 (gal)
